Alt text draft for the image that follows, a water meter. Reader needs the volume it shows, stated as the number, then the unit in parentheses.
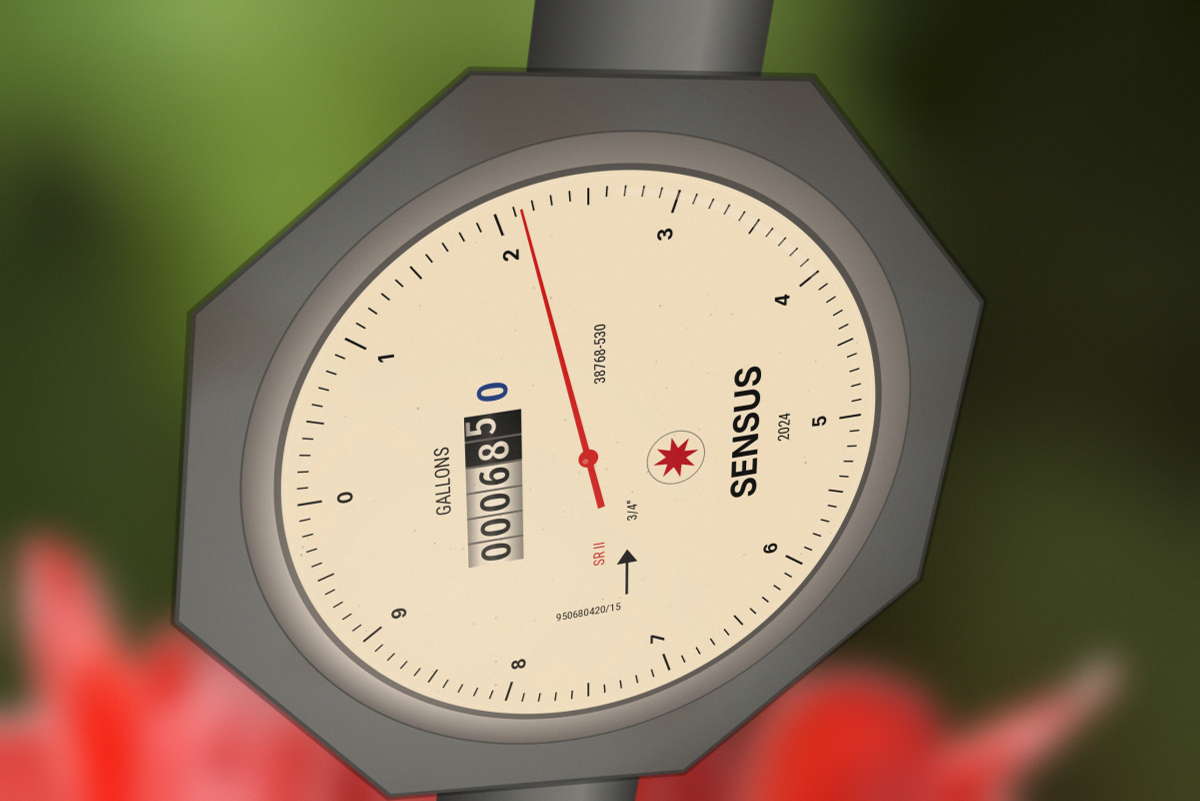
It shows 6852.1 (gal)
